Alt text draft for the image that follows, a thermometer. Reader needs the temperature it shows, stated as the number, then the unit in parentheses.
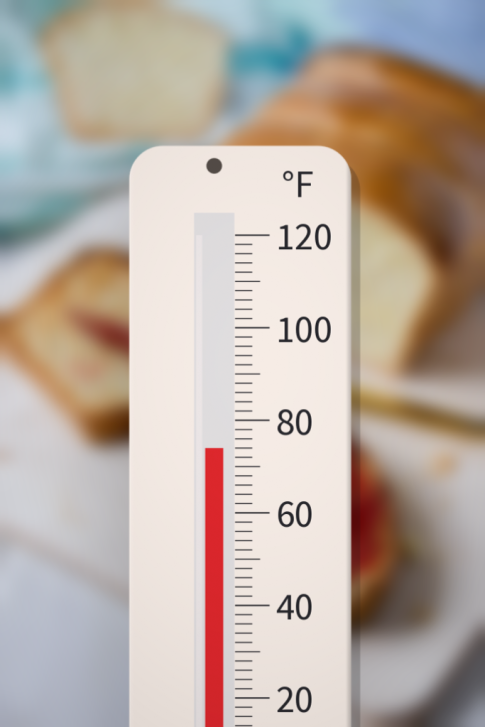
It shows 74 (°F)
